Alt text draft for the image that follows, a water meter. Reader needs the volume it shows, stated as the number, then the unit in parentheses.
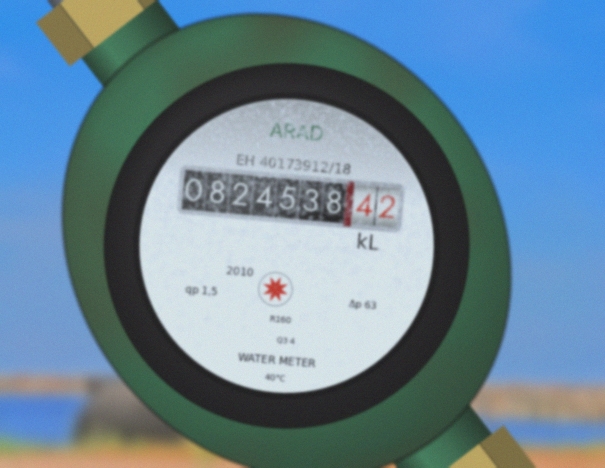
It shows 824538.42 (kL)
